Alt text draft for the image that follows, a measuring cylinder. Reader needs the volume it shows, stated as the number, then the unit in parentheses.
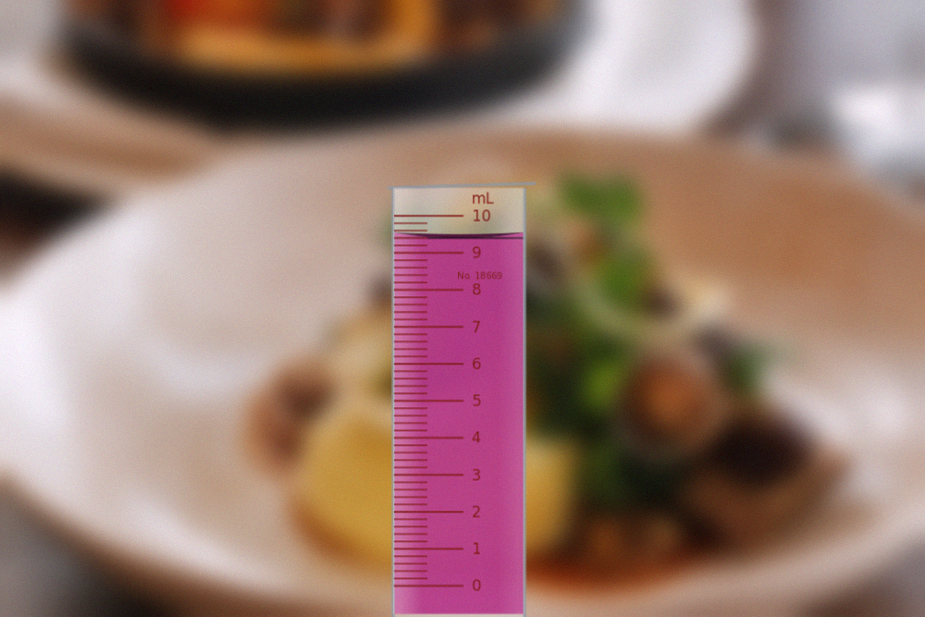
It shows 9.4 (mL)
